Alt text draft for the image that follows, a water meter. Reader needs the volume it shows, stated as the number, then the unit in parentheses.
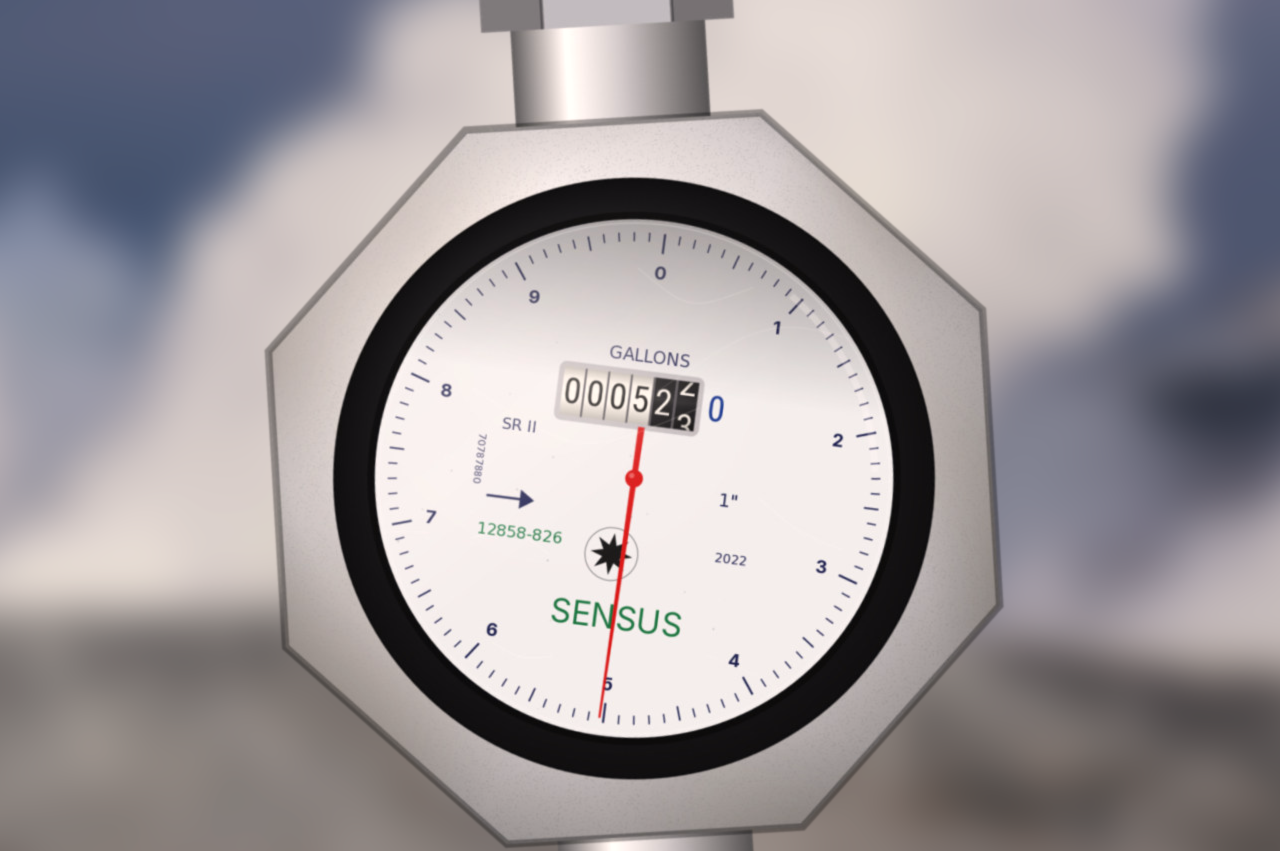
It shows 5225.0 (gal)
